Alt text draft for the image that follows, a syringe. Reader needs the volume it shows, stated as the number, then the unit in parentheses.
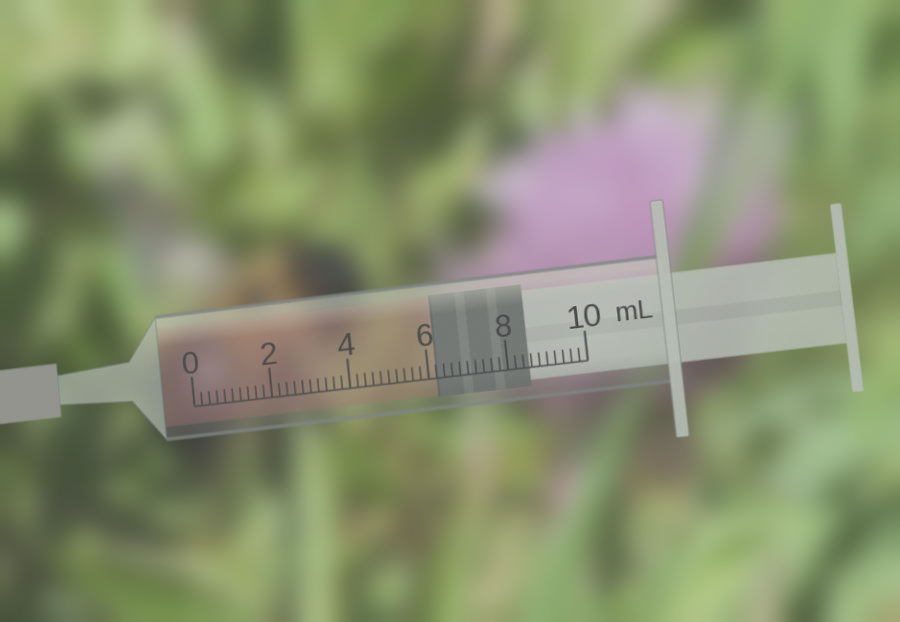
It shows 6.2 (mL)
